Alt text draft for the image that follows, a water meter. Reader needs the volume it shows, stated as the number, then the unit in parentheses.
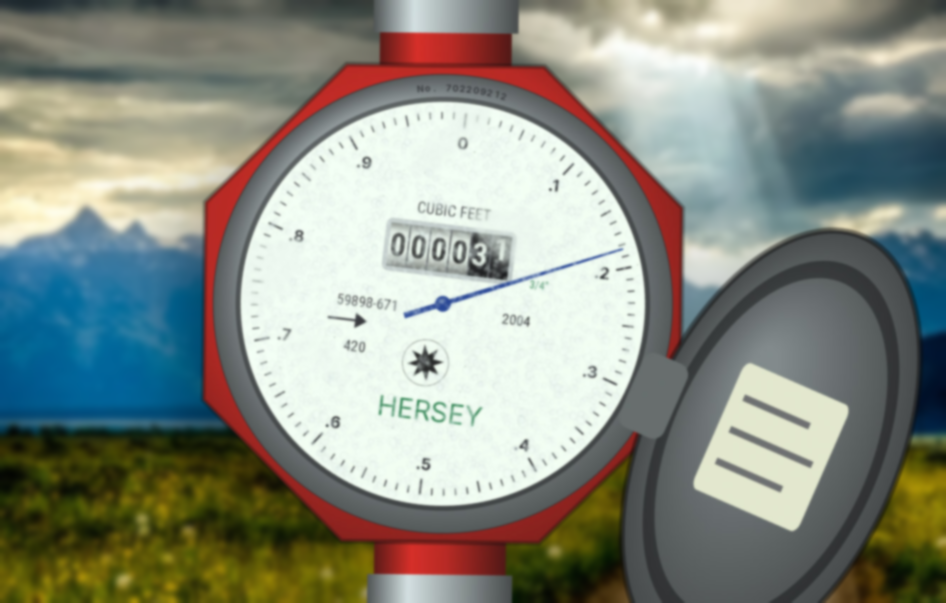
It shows 31.18 (ft³)
